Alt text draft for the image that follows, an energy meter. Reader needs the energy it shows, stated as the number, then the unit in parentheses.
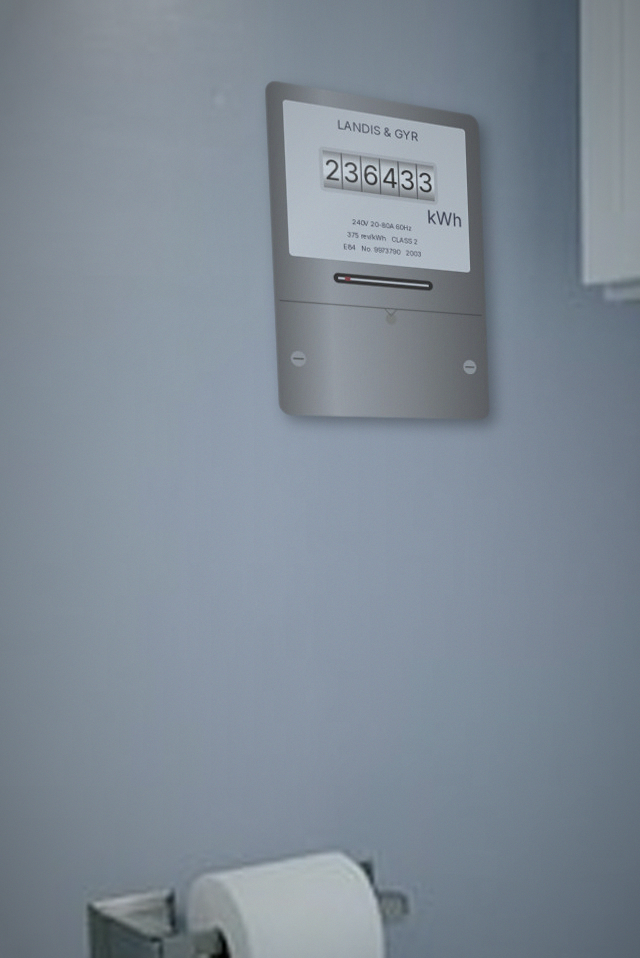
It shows 236433 (kWh)
